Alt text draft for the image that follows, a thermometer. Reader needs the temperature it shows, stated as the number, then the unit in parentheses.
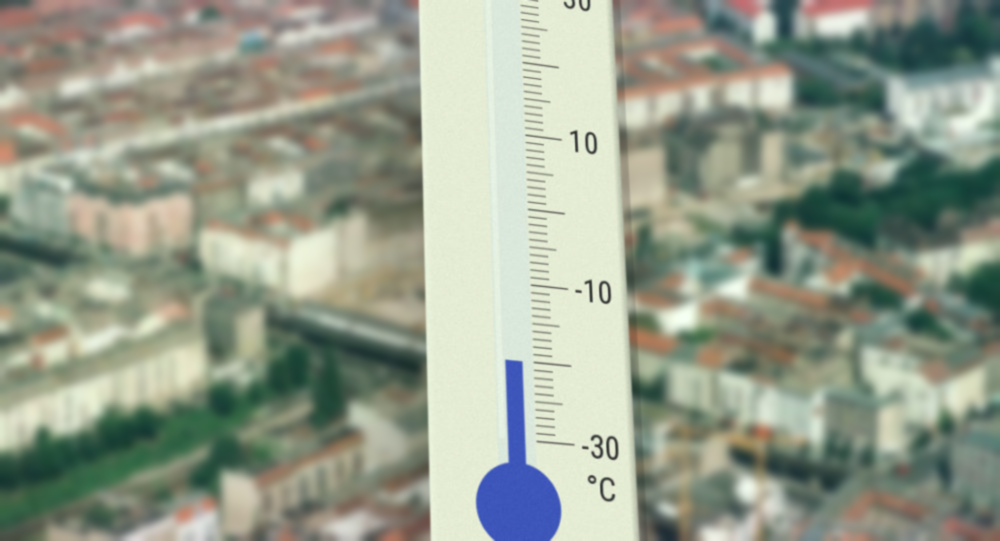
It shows -20 (°C)
